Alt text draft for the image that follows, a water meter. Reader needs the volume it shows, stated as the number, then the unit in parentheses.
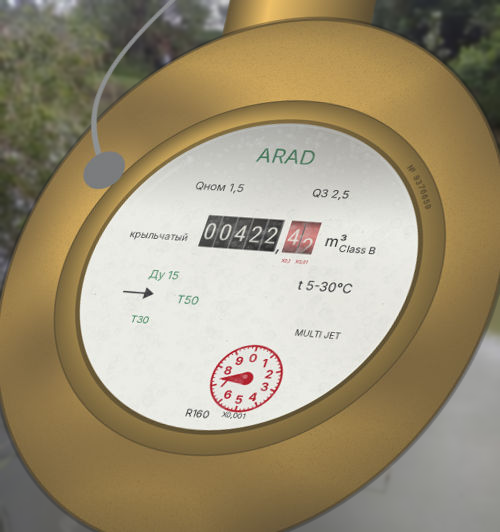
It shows 422.417 (m³)
